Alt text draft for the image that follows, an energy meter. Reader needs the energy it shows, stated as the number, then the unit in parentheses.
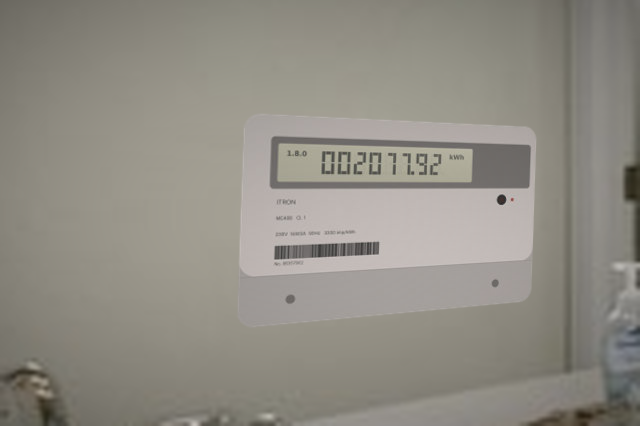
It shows 2077.92 (kWh)
